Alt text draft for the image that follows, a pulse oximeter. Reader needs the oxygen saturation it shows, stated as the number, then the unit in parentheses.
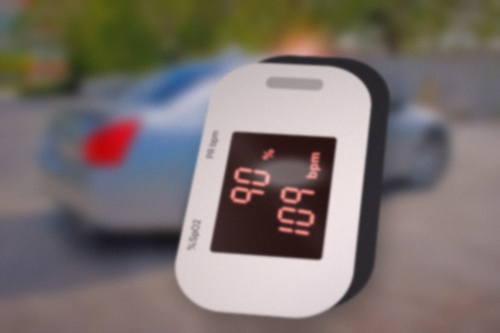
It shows 90 (%)
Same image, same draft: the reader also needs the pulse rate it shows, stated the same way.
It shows 109 (bpm)
